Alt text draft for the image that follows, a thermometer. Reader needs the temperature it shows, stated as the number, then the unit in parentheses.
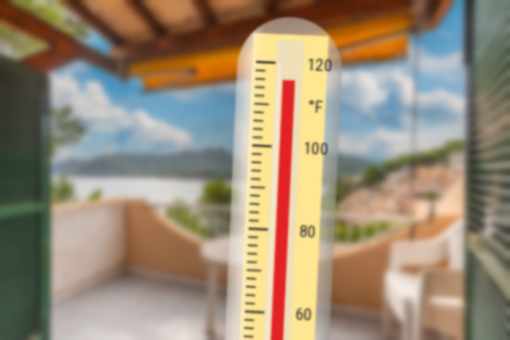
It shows 116 (°F)
